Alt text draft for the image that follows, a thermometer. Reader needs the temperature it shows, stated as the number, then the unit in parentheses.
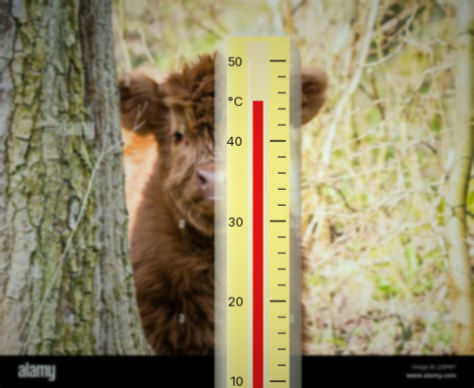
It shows 45 (°C)
